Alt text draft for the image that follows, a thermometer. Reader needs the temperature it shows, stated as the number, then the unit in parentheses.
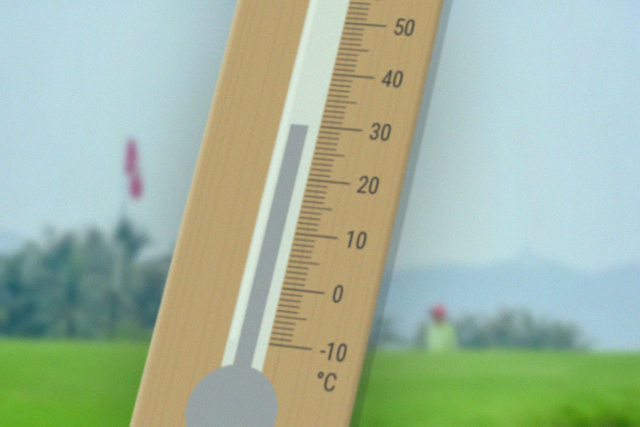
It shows 30 (°C)
